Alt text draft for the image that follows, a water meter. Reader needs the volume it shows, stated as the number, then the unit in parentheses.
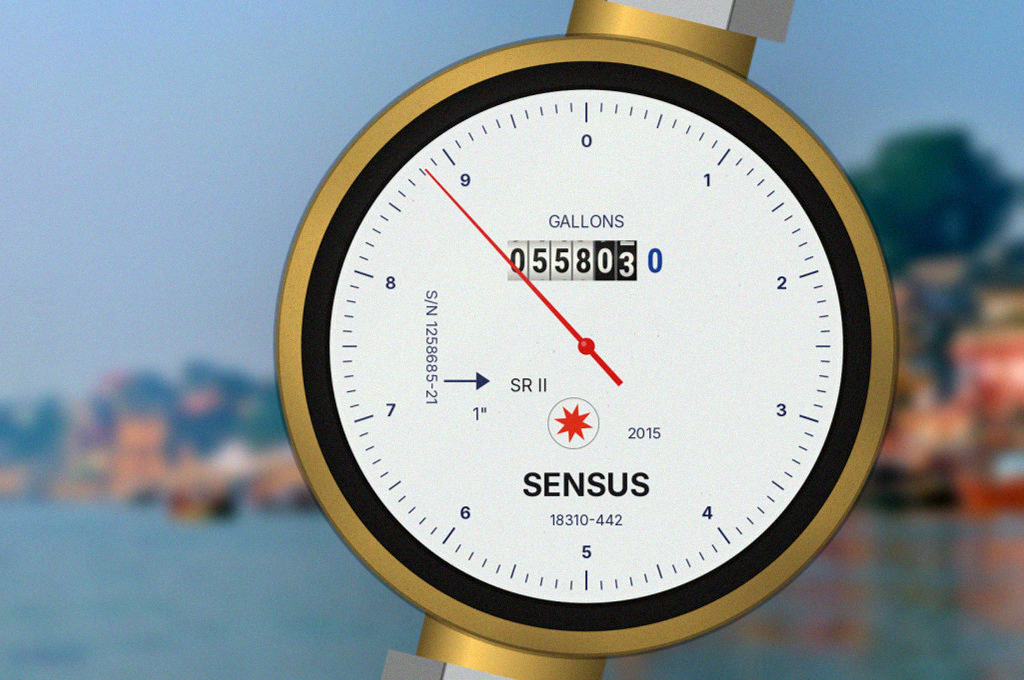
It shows 558028.8 (gal)
